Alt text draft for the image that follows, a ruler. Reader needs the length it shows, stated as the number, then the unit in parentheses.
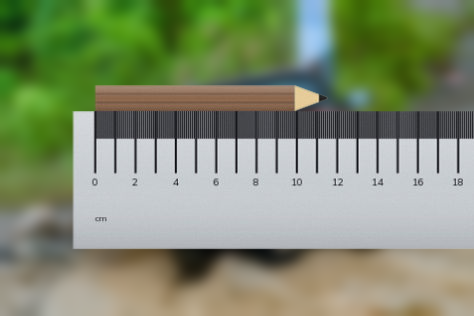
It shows 11.5 (cm)
